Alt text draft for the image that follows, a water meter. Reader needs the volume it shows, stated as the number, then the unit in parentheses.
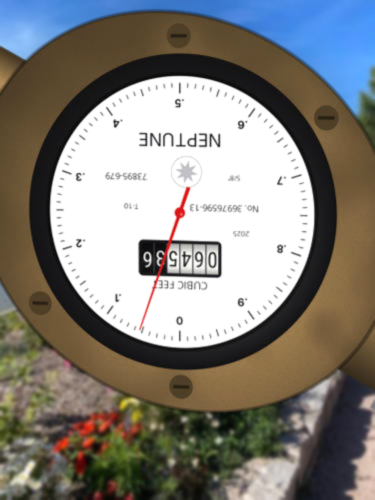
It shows 64536.05 (ft³)
